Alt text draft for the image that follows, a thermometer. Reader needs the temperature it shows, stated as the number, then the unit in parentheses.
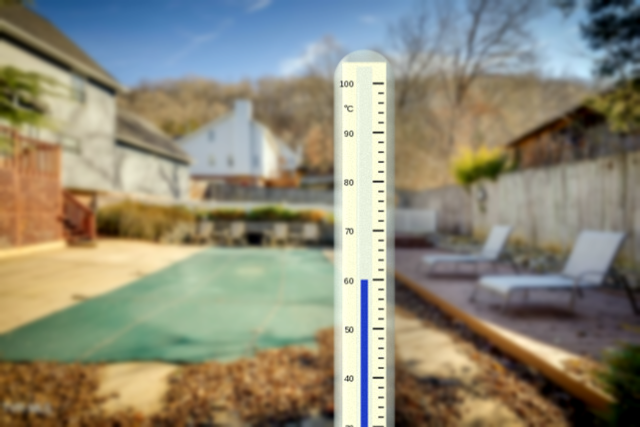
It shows 60 (°C)
